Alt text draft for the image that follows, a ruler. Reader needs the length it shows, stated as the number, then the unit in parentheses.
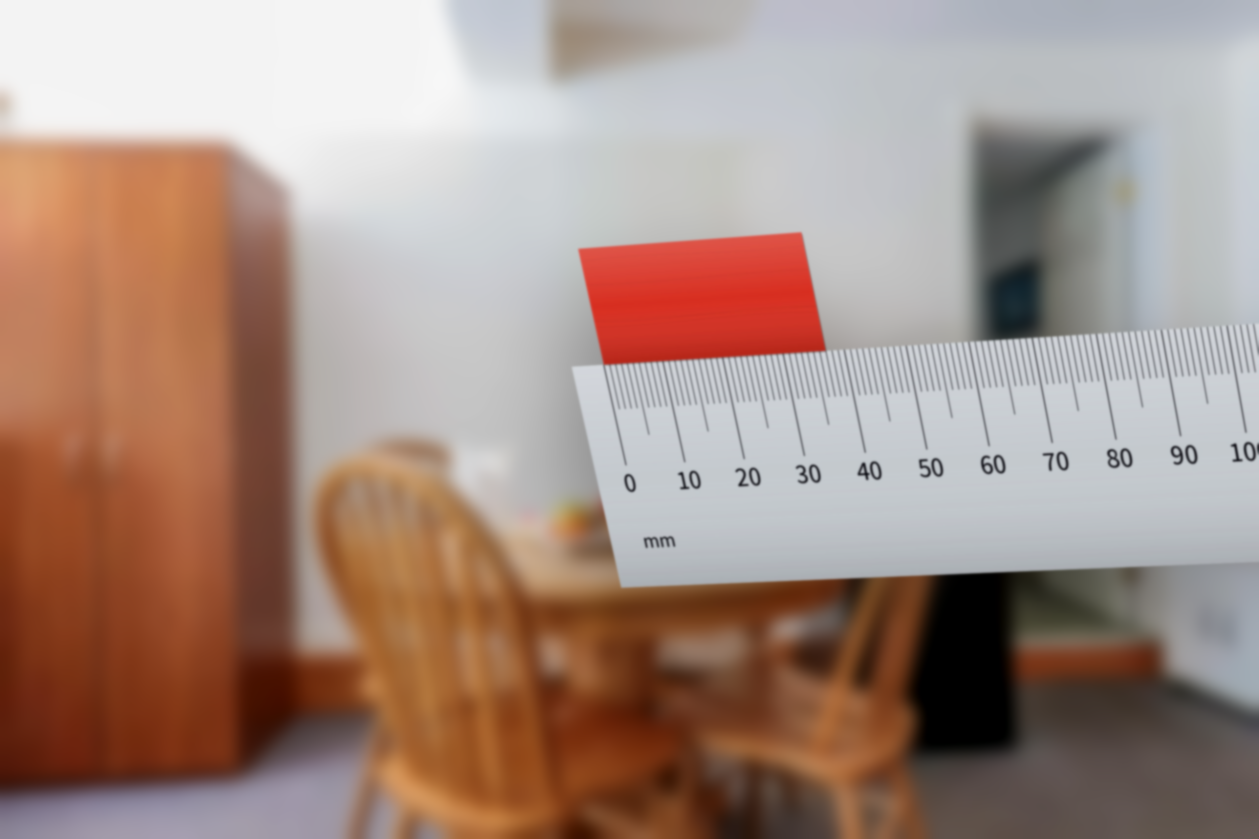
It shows 37 (mm)
